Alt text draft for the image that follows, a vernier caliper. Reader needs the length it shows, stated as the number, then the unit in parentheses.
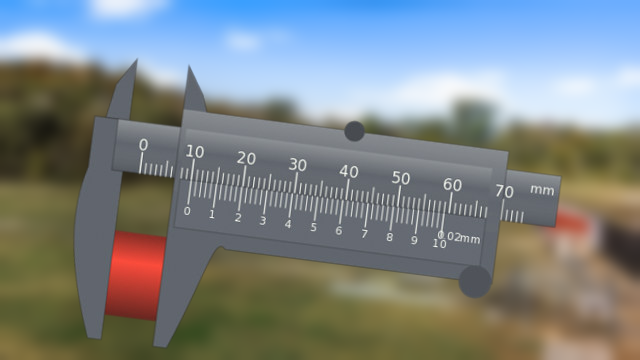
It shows 10.0 (mm)
